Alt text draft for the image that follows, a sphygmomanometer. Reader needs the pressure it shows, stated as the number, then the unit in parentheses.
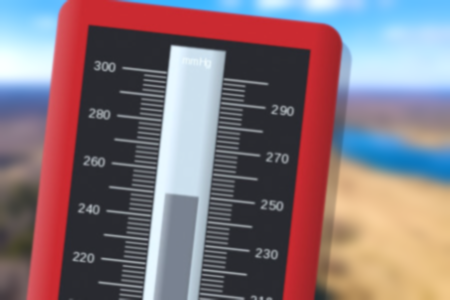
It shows 250 (mmHg)
